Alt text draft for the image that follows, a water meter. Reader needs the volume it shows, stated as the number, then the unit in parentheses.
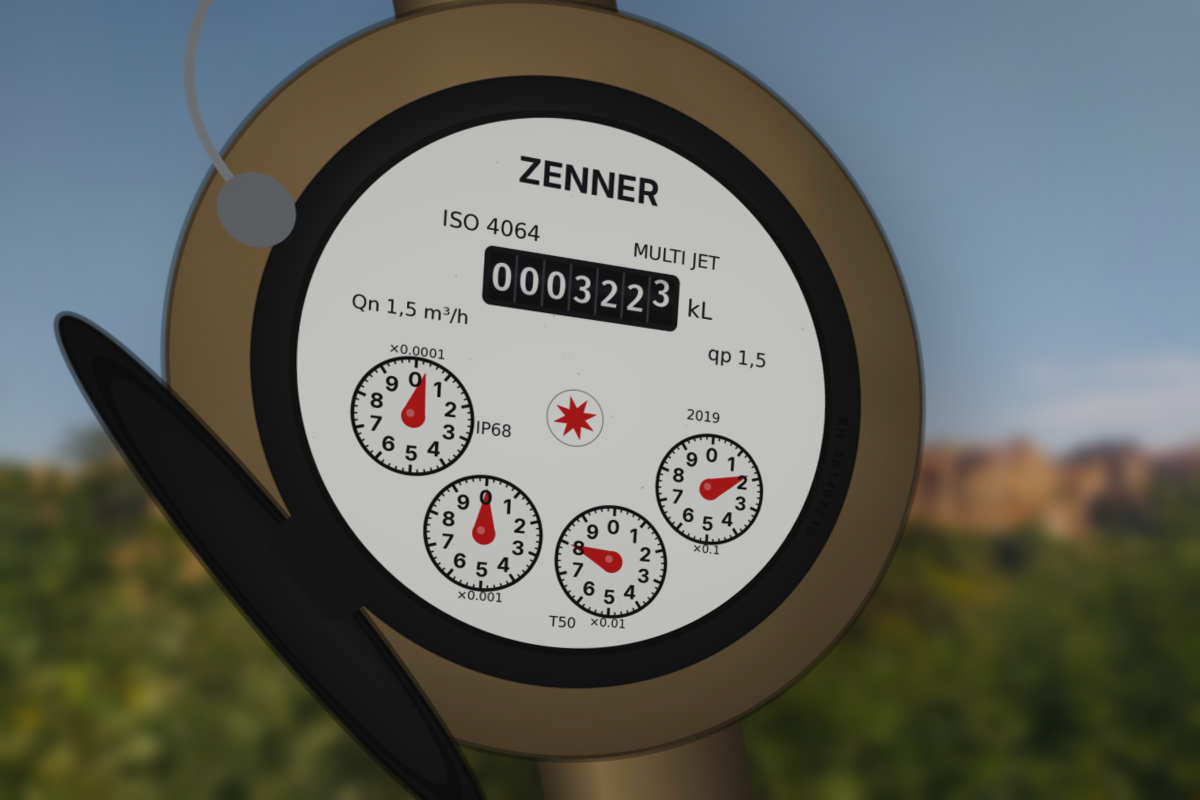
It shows 3223.1800 (kL)
